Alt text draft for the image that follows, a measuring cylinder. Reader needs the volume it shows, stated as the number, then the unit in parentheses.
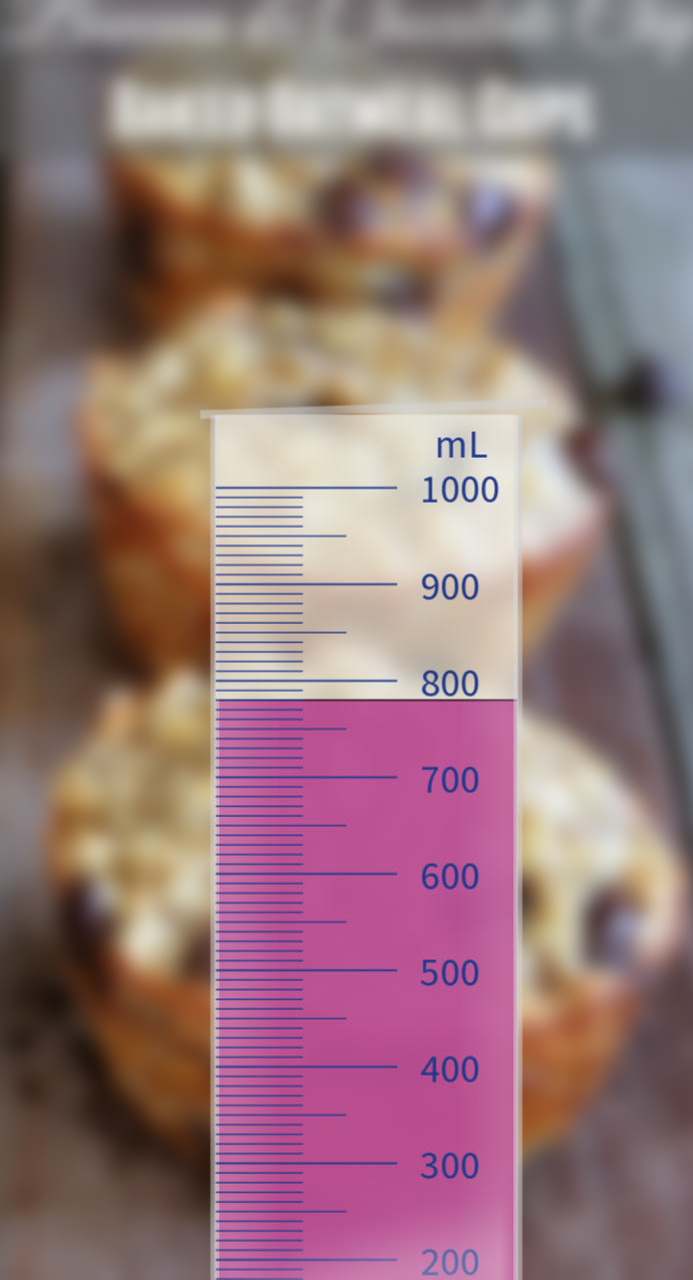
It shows 780 (mL)
